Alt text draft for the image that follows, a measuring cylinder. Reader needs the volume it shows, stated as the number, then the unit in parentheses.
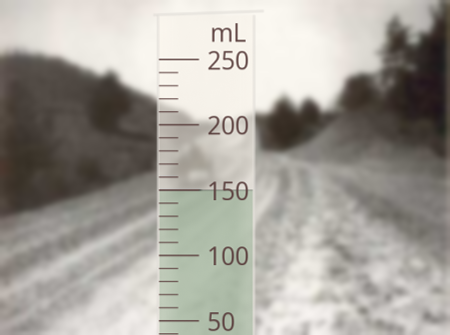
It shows 150 (mL)
